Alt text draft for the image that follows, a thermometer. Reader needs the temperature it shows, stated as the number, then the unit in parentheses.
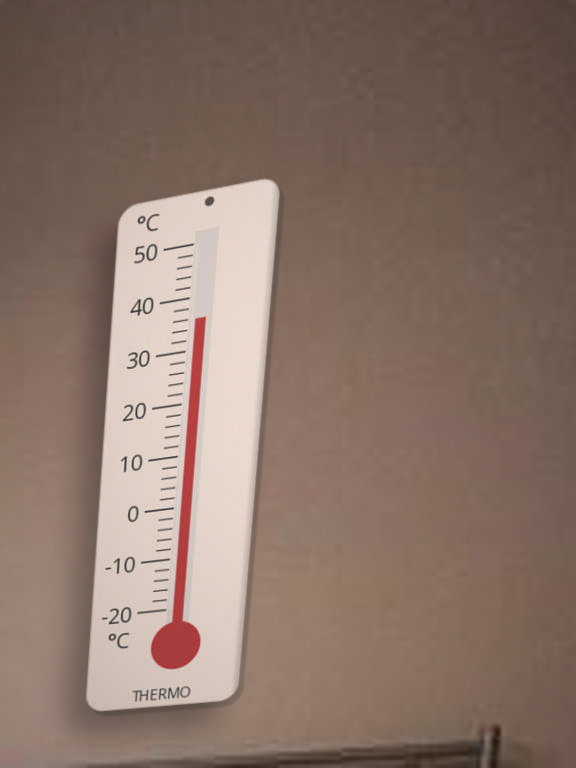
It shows 36 (°C)
